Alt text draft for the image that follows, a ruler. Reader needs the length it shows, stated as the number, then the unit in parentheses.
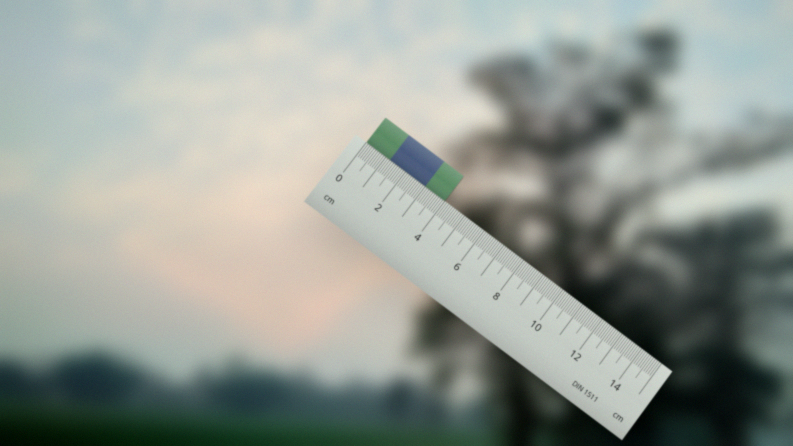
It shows 4 (cm)
